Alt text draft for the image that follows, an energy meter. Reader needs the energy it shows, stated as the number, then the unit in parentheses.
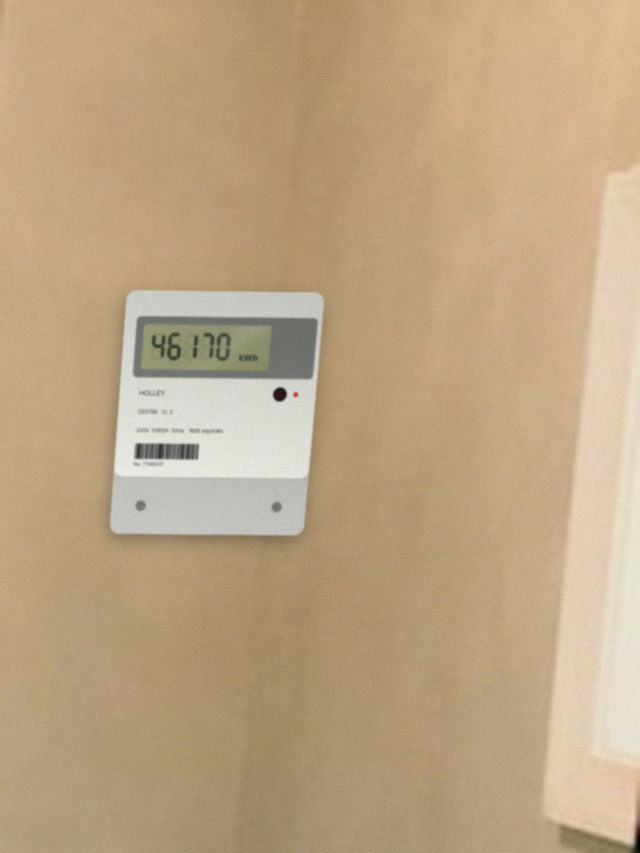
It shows 46170 (kWh)
